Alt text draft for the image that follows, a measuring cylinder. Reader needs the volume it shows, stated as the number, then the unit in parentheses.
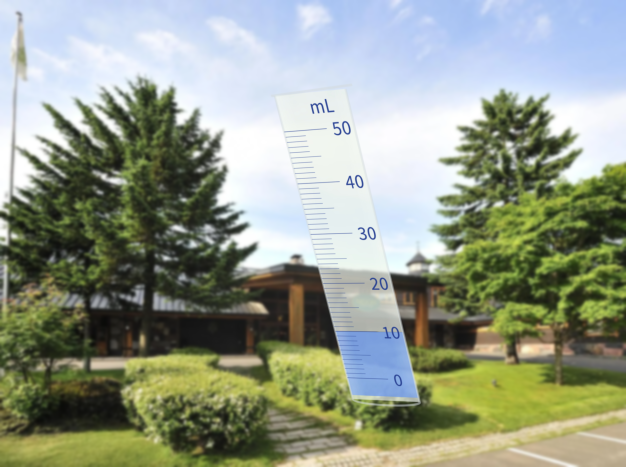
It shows 10 (mL)
